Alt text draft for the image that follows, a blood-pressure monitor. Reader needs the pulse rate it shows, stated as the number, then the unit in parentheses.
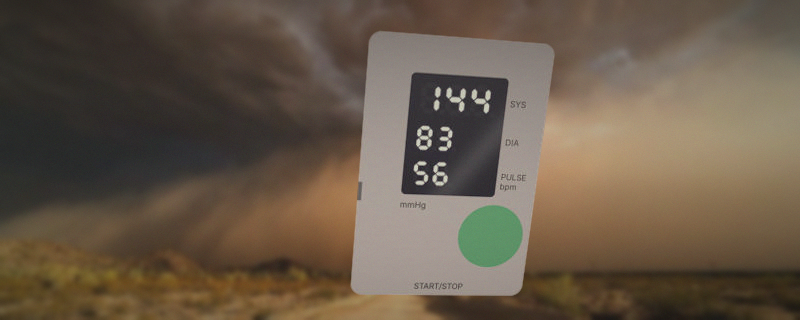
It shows 56 (bpm)
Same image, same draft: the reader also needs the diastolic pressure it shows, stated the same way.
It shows 83 (mmHg)
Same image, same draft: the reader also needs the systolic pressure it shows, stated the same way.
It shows 144 (mmHg)
